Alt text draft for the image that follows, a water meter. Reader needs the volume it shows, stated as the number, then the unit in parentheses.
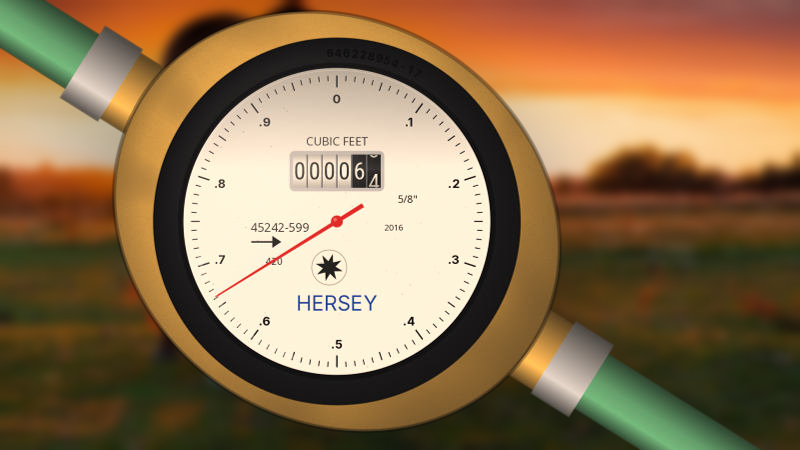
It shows 63.66 (ft³)
